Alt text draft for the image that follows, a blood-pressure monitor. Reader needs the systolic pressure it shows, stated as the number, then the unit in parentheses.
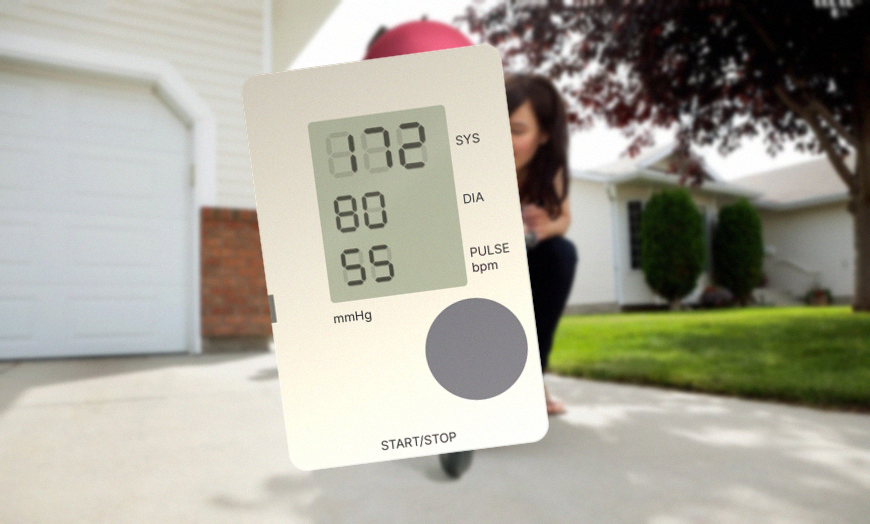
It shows 172 (mmHg)
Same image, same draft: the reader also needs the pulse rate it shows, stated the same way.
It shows 55 (bpm)
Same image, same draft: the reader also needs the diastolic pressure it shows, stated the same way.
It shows 80 (mmHg)
